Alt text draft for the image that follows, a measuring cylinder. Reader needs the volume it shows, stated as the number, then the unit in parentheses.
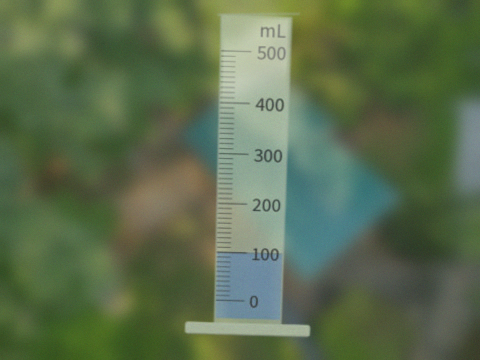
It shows 100 (mL)
